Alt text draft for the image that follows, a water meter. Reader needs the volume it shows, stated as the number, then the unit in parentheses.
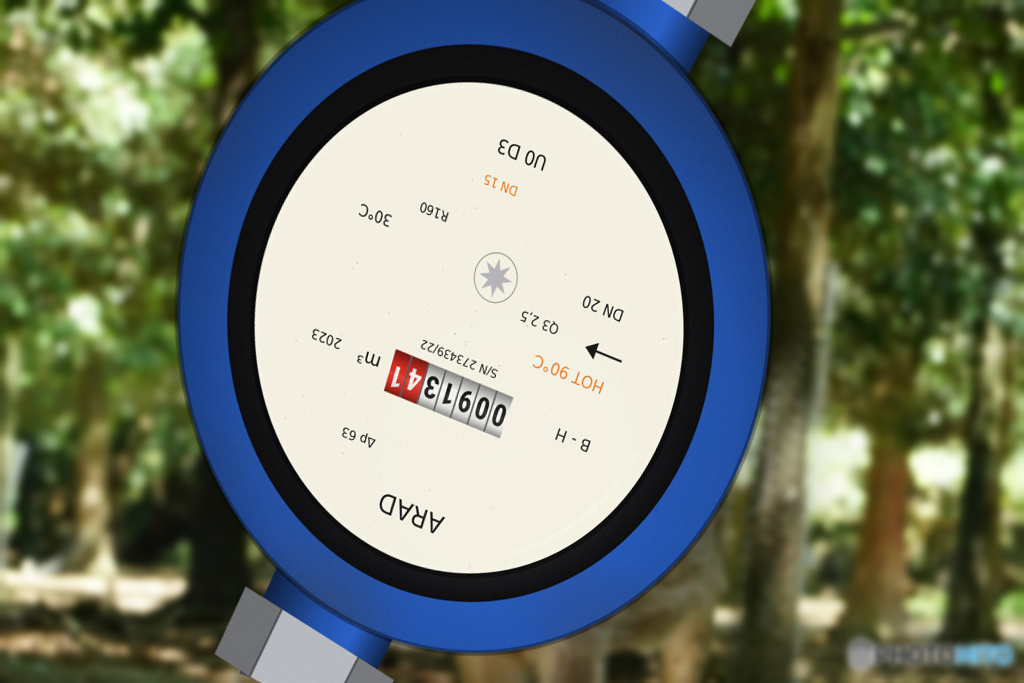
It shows 913.41 (m³)
